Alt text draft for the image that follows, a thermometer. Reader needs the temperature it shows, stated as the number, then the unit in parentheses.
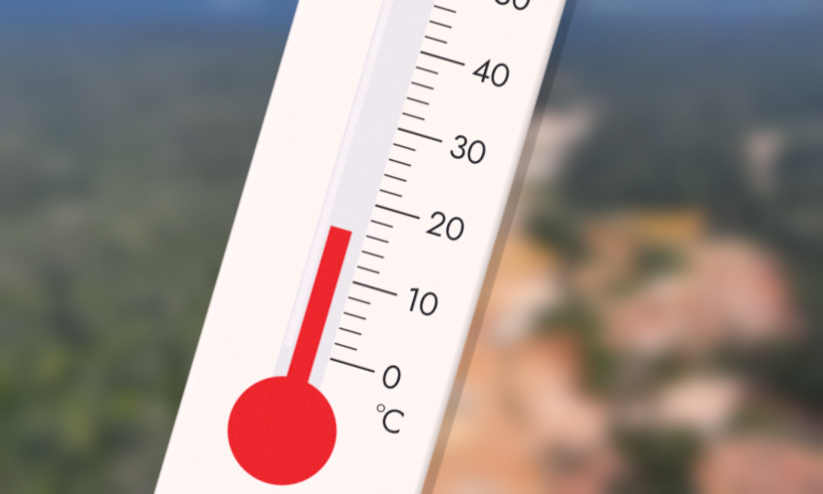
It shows 16 (°C)
